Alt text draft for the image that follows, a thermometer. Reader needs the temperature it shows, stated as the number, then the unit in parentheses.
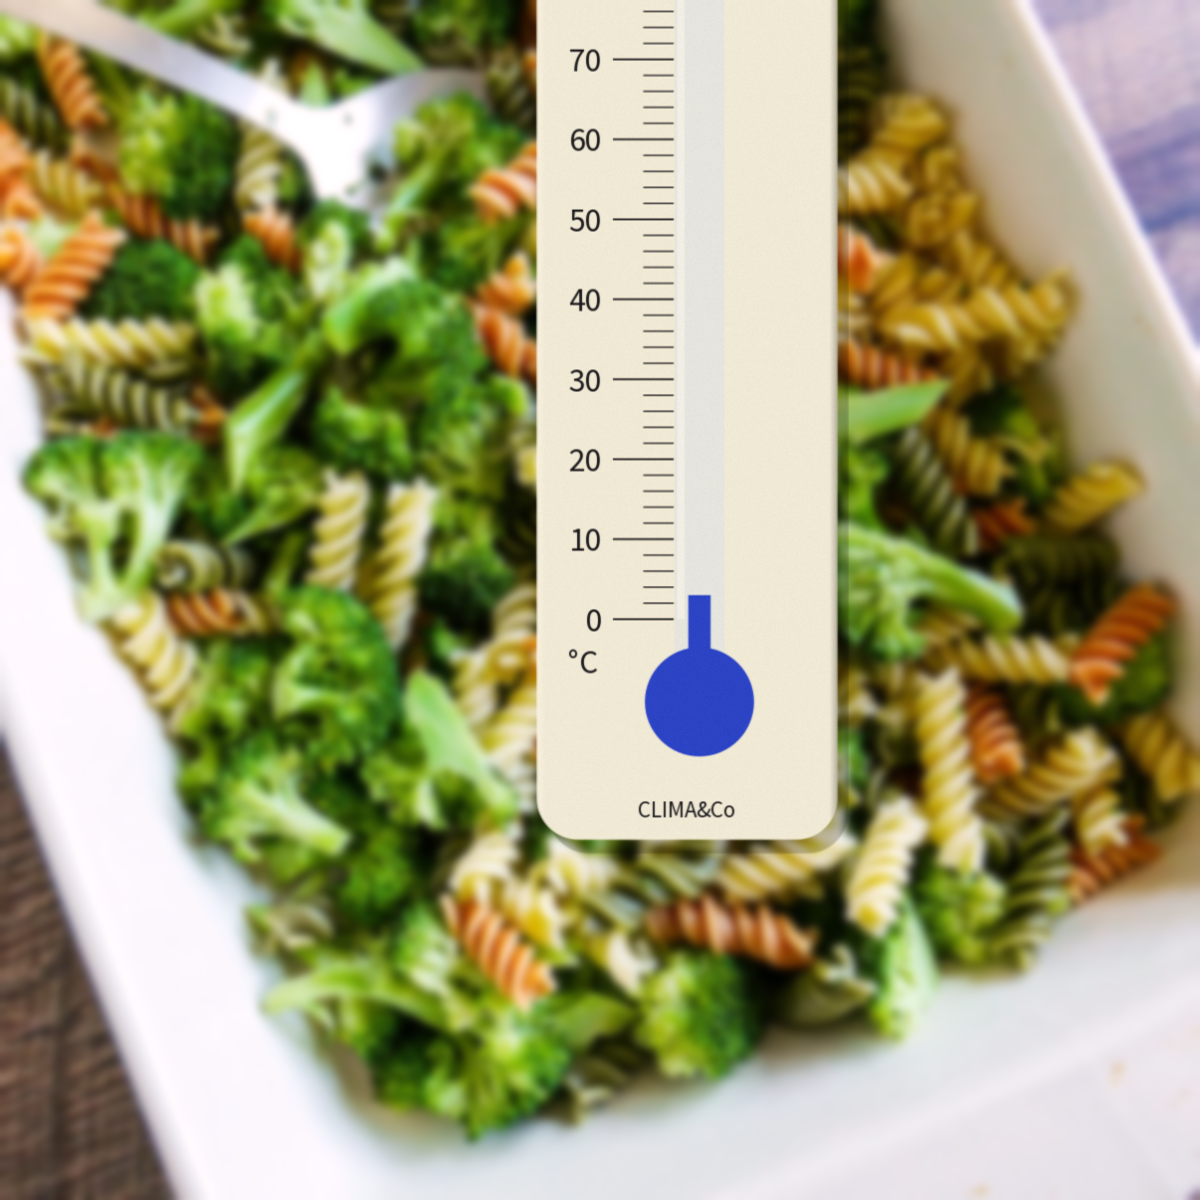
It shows 3 (°C)
